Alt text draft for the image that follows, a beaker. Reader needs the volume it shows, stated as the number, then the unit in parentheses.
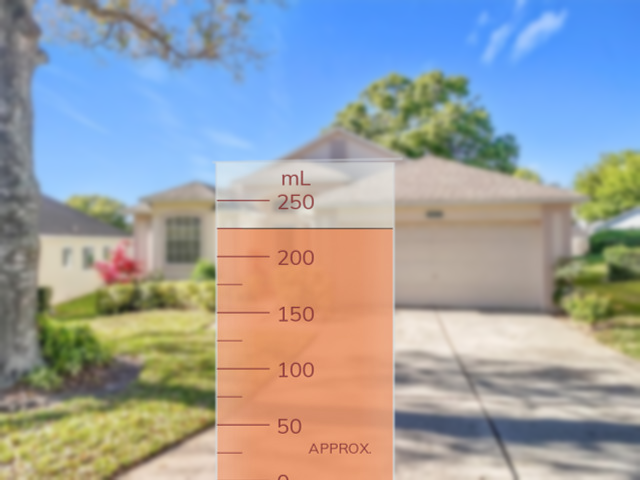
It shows 225 (mL)
